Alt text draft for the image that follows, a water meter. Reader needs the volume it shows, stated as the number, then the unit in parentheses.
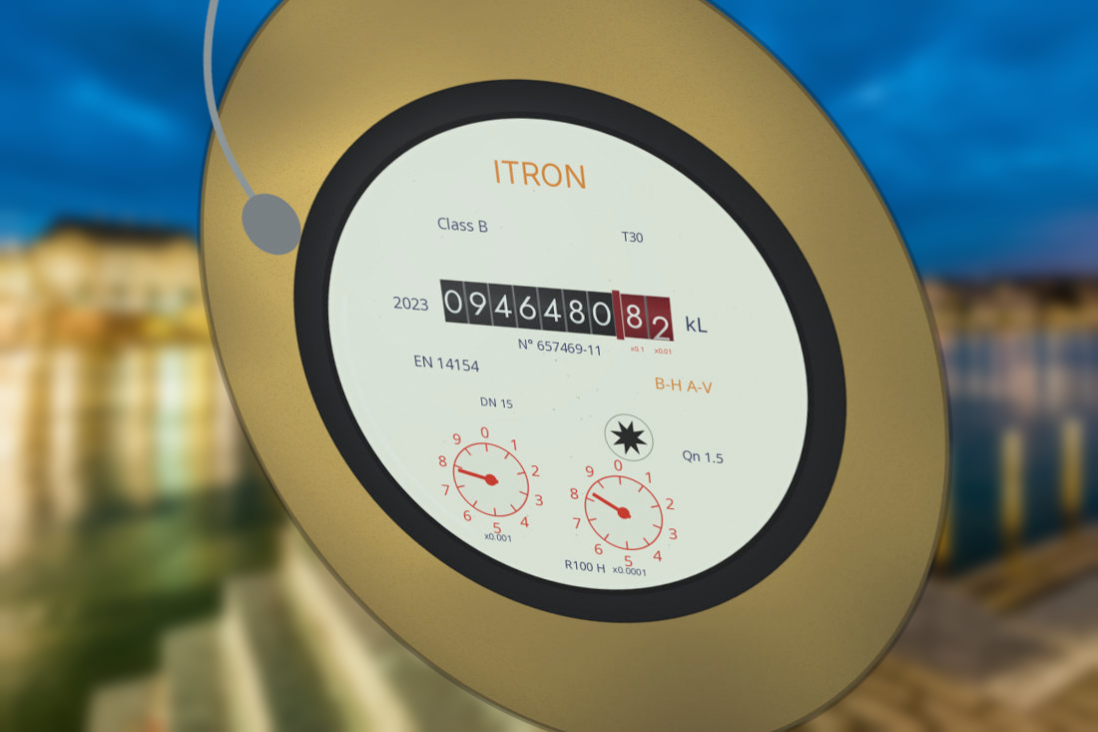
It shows 946480.8178 (kL)
